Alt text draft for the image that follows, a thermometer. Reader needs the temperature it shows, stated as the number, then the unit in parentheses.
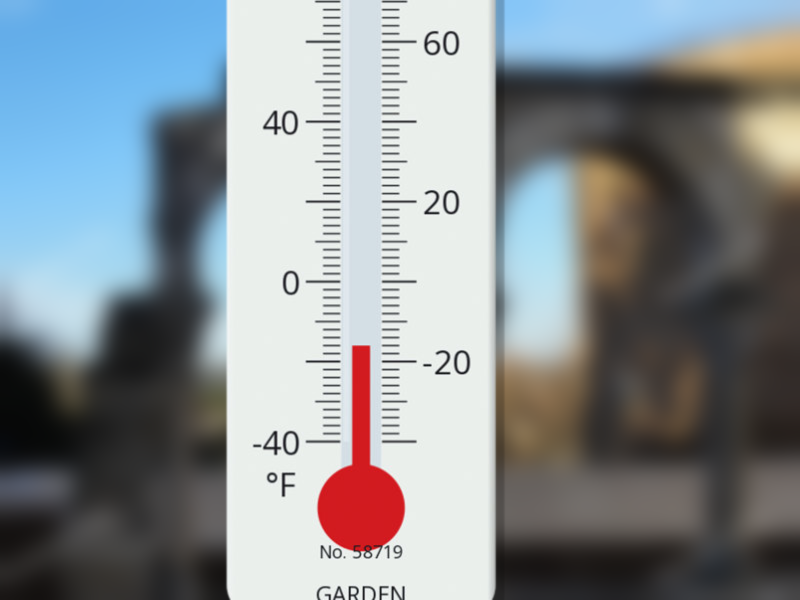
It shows -16 (°F)
